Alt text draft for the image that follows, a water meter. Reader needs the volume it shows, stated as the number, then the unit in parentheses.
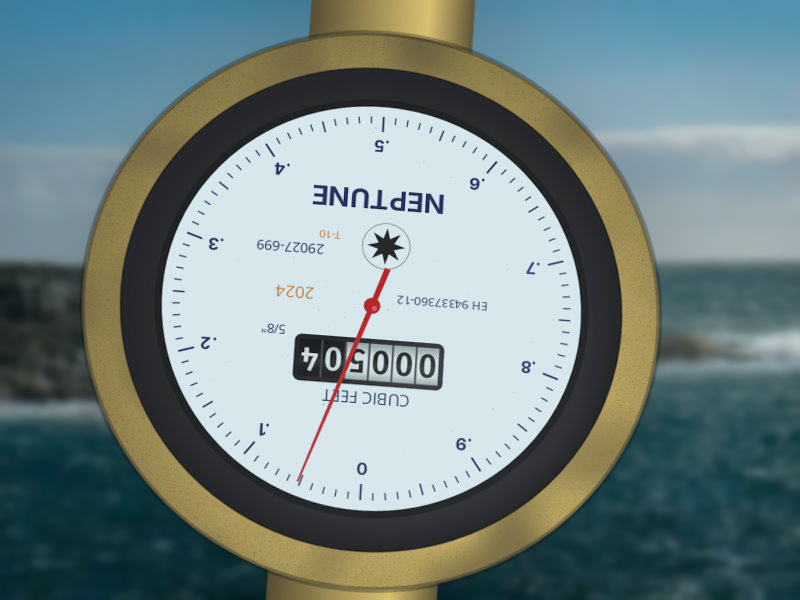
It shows 504.05 (ft³)
